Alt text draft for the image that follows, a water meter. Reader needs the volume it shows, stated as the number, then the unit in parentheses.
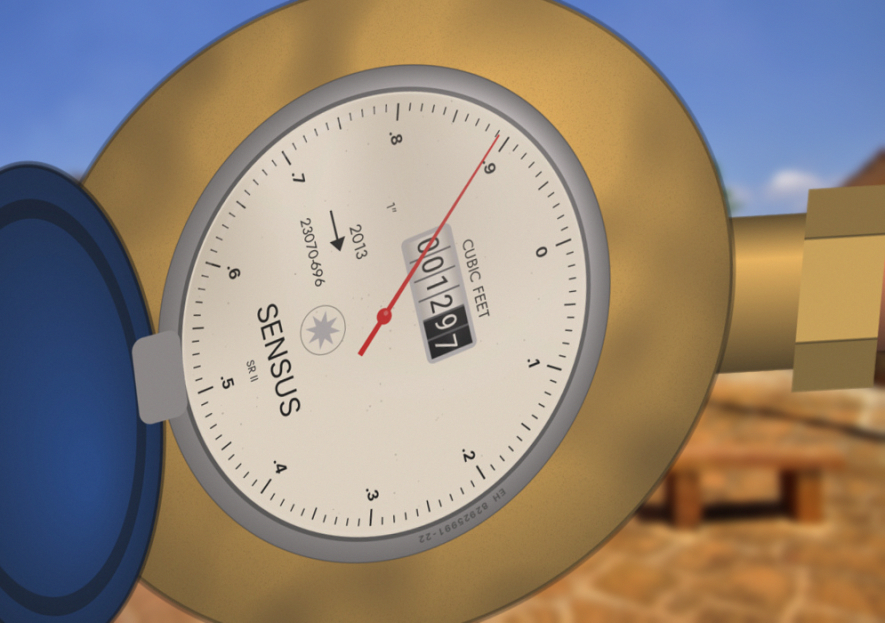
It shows 1296.89 (ft³)
